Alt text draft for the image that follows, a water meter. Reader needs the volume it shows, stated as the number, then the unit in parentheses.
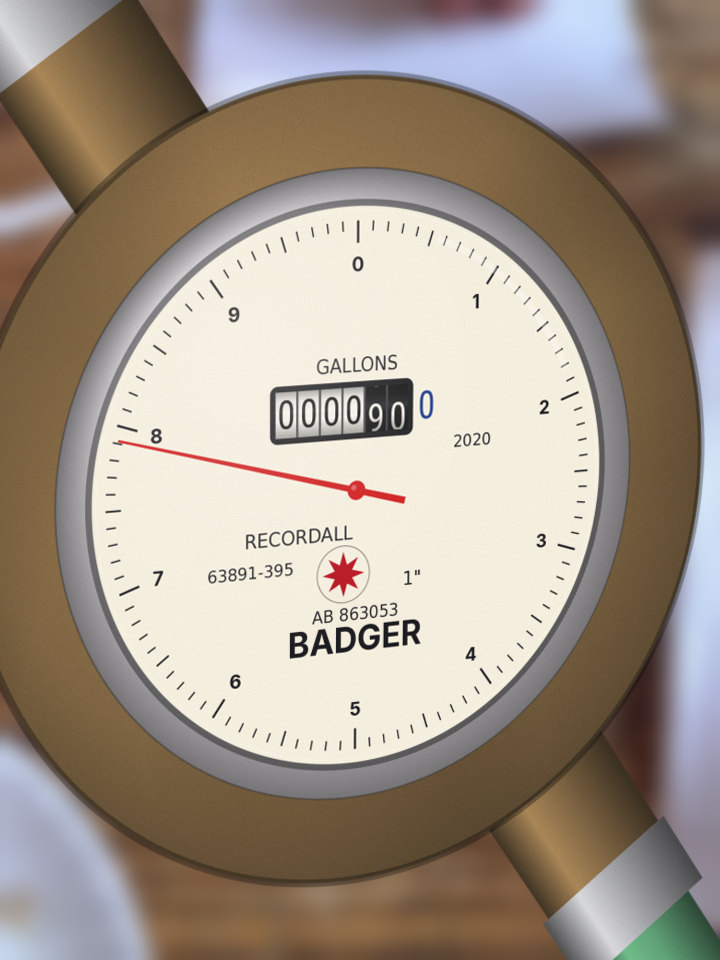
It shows 897.9 (gal)
